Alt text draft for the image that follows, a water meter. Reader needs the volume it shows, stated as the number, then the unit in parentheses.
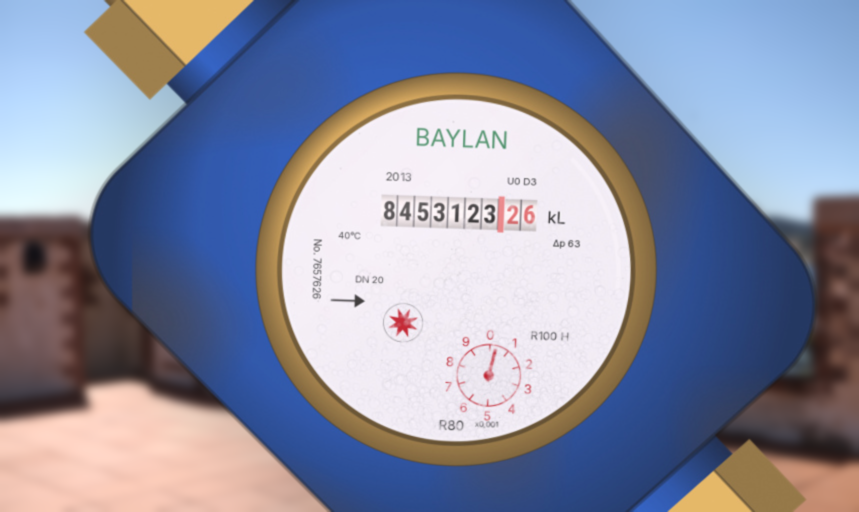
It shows 8453123.260 (kL)
